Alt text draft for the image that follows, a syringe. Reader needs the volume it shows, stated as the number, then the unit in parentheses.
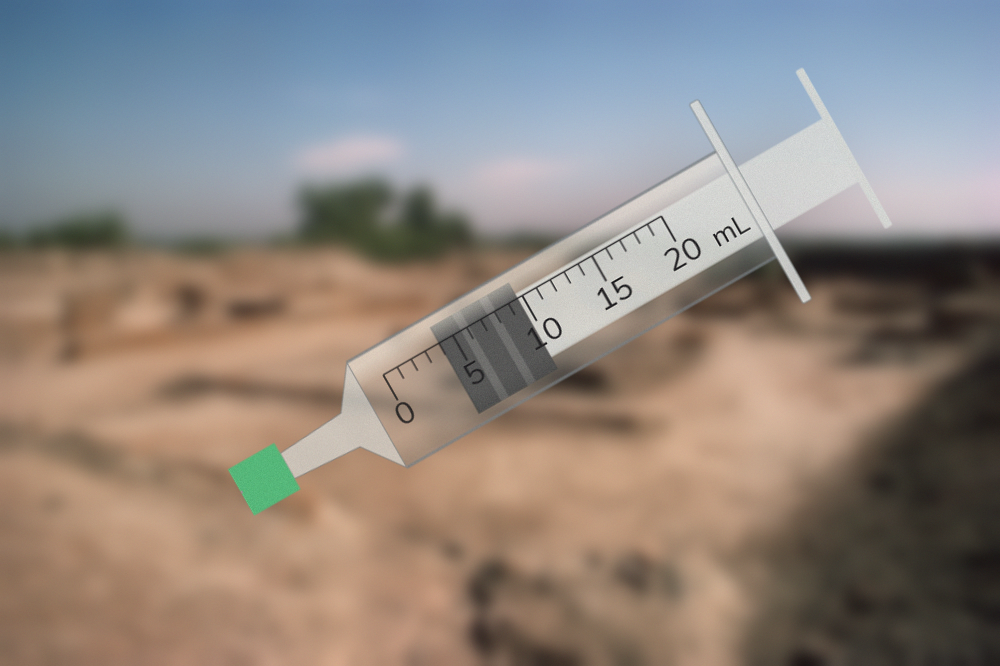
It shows 4 (mL)
